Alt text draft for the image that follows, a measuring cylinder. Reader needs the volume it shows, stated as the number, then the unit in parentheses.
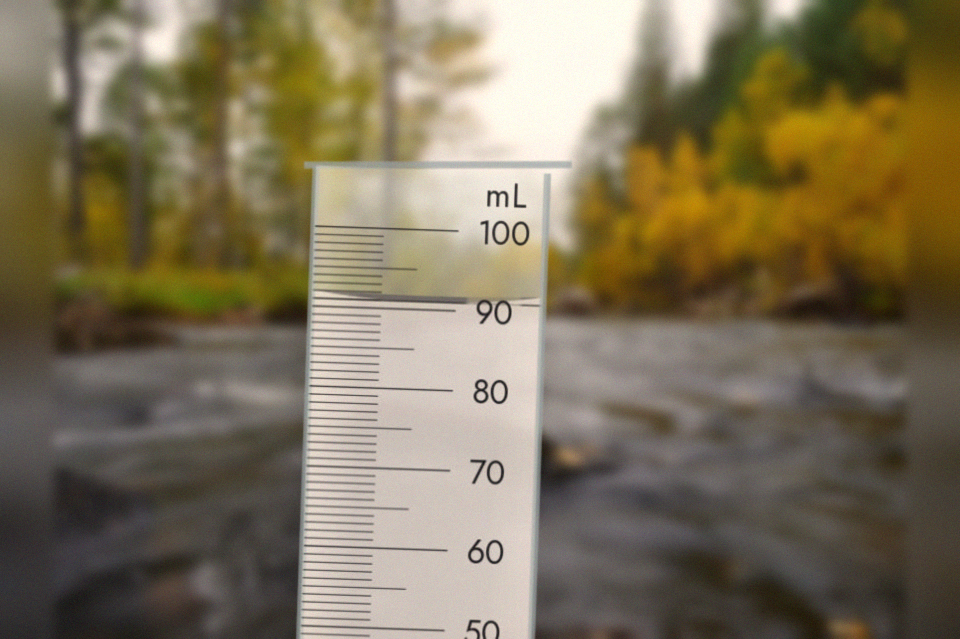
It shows 91 (mL)
